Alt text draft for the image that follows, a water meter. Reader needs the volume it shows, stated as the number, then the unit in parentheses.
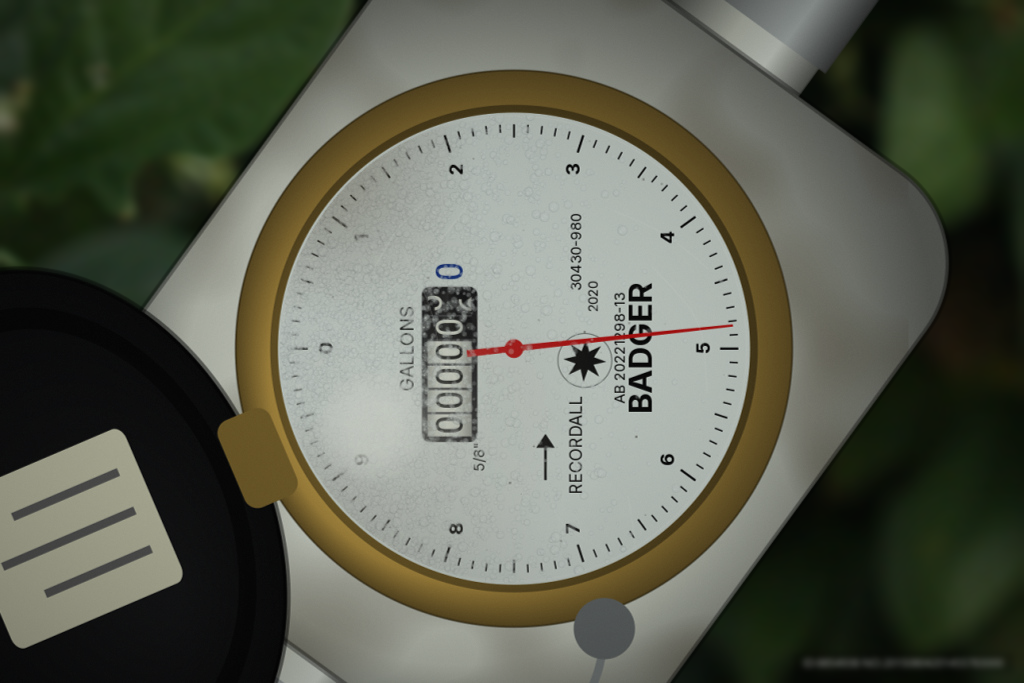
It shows 54.8 (gal)
